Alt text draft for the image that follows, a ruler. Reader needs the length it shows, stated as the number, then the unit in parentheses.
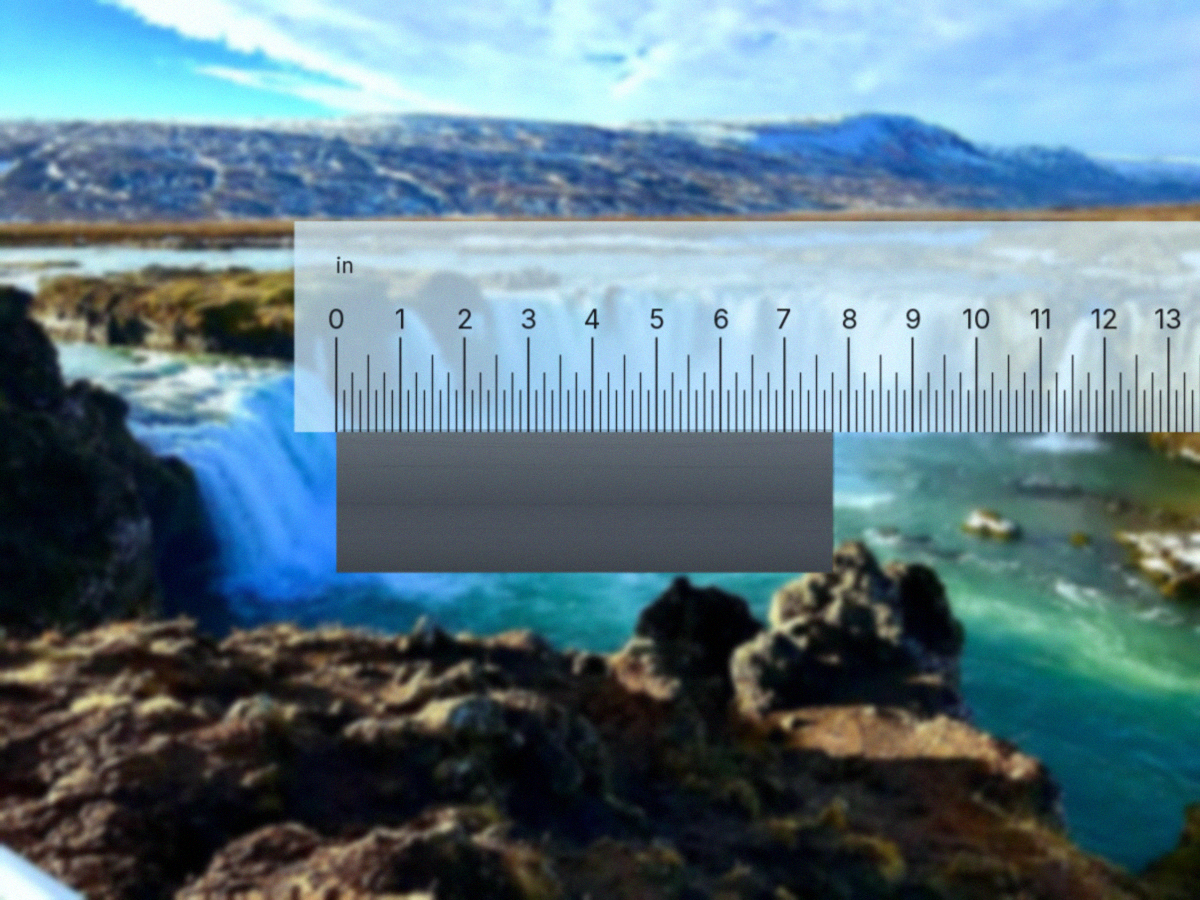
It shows 7.75 (in)
